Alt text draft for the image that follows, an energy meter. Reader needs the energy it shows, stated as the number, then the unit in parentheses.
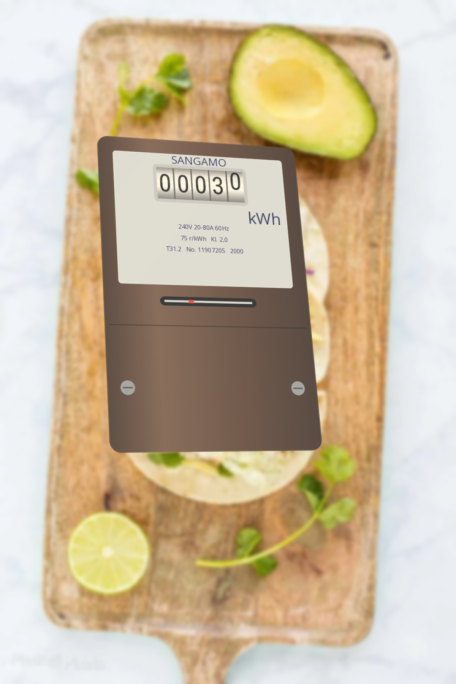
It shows 30 (kWh)
